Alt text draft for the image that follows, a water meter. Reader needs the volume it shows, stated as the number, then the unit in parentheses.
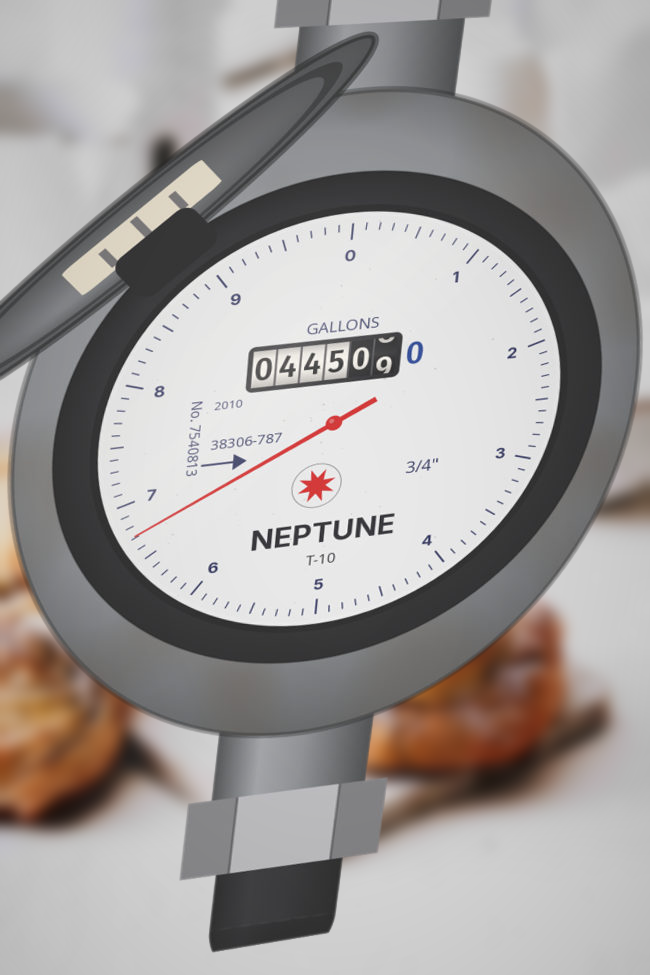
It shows 445086.7 (gal)
